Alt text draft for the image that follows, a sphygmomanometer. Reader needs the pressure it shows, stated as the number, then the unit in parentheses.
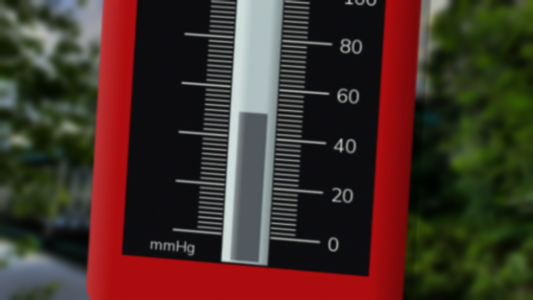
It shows 50 (mmHg)
